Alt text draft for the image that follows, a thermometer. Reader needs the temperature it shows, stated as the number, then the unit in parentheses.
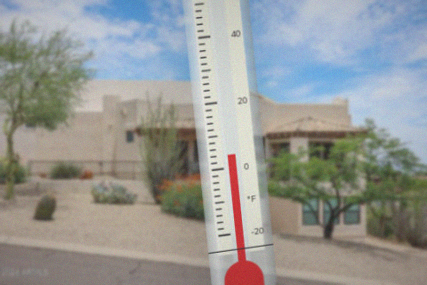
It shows 4 (°F)
